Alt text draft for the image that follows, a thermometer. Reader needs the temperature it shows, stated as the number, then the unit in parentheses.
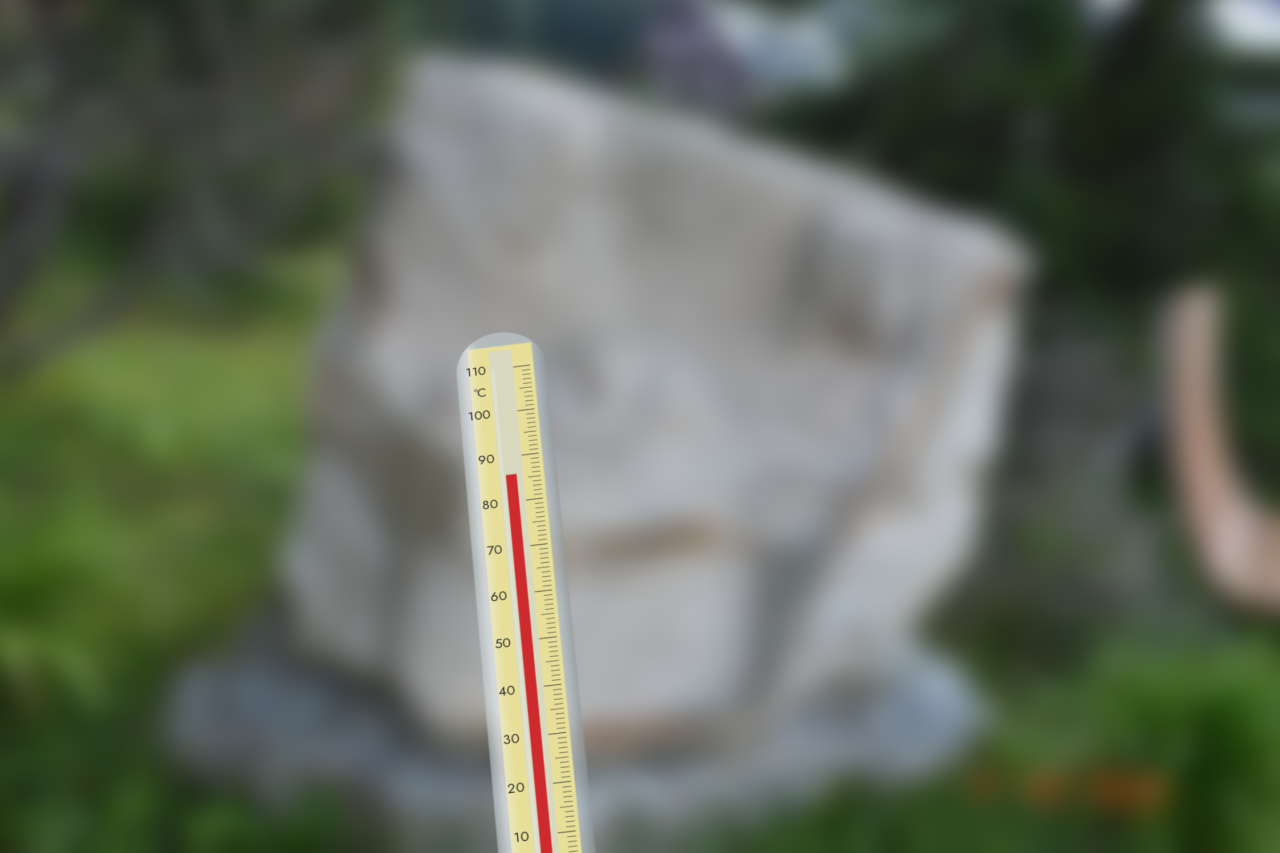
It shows 86 (°C)
